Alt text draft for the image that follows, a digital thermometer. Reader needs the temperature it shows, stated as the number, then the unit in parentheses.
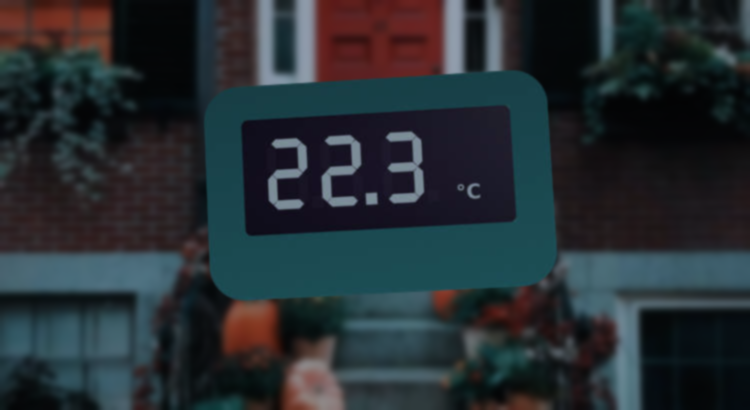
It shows 22.3 (°C)
